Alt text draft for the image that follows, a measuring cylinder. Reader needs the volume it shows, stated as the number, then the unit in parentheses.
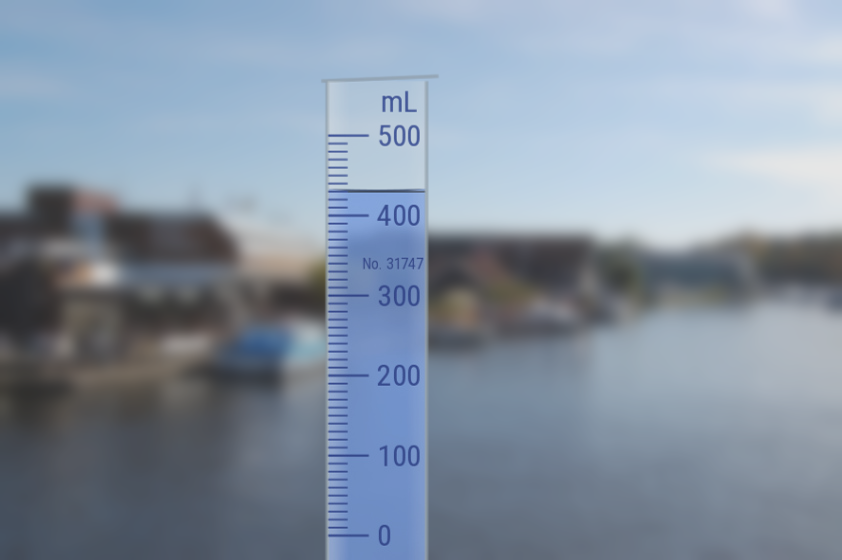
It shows 430 (mL)
